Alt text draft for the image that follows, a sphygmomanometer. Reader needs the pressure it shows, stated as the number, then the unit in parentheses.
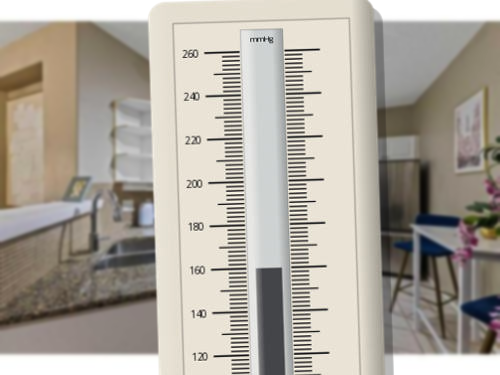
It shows 160 (mmHg)
